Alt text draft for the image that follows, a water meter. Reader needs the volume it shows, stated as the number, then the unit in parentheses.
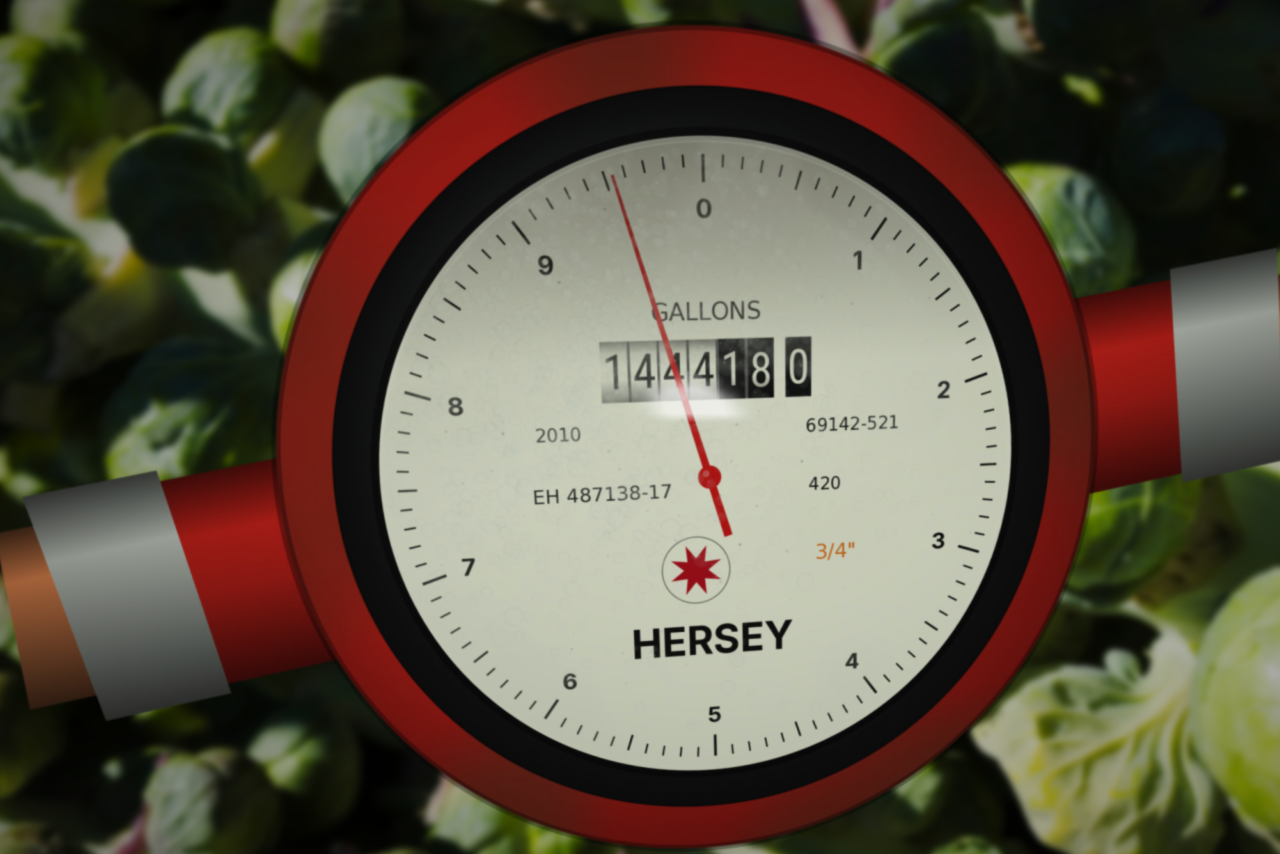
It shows 1444179.5 (gal)
